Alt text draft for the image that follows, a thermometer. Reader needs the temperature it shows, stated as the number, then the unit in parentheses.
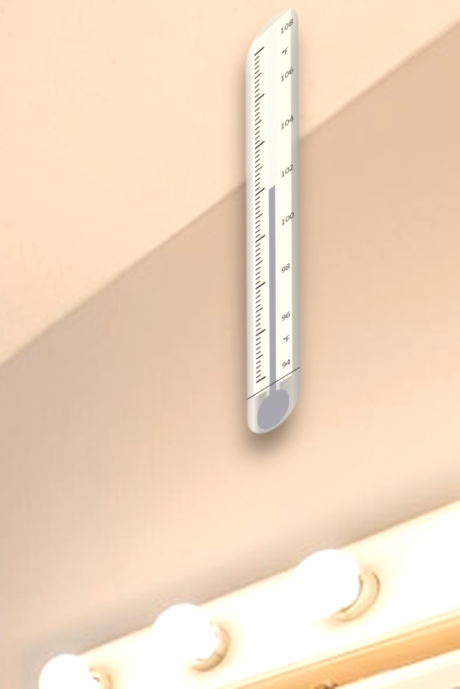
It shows 101.8 (°F)
